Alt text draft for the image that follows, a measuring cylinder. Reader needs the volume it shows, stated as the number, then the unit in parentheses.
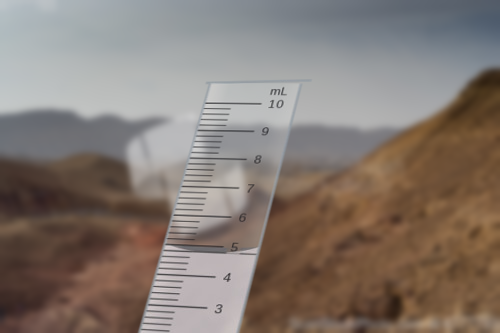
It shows 4.8 (mL)
